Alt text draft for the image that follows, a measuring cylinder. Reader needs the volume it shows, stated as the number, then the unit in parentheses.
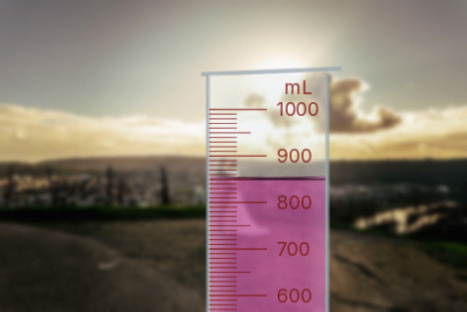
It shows 850 (mL)
